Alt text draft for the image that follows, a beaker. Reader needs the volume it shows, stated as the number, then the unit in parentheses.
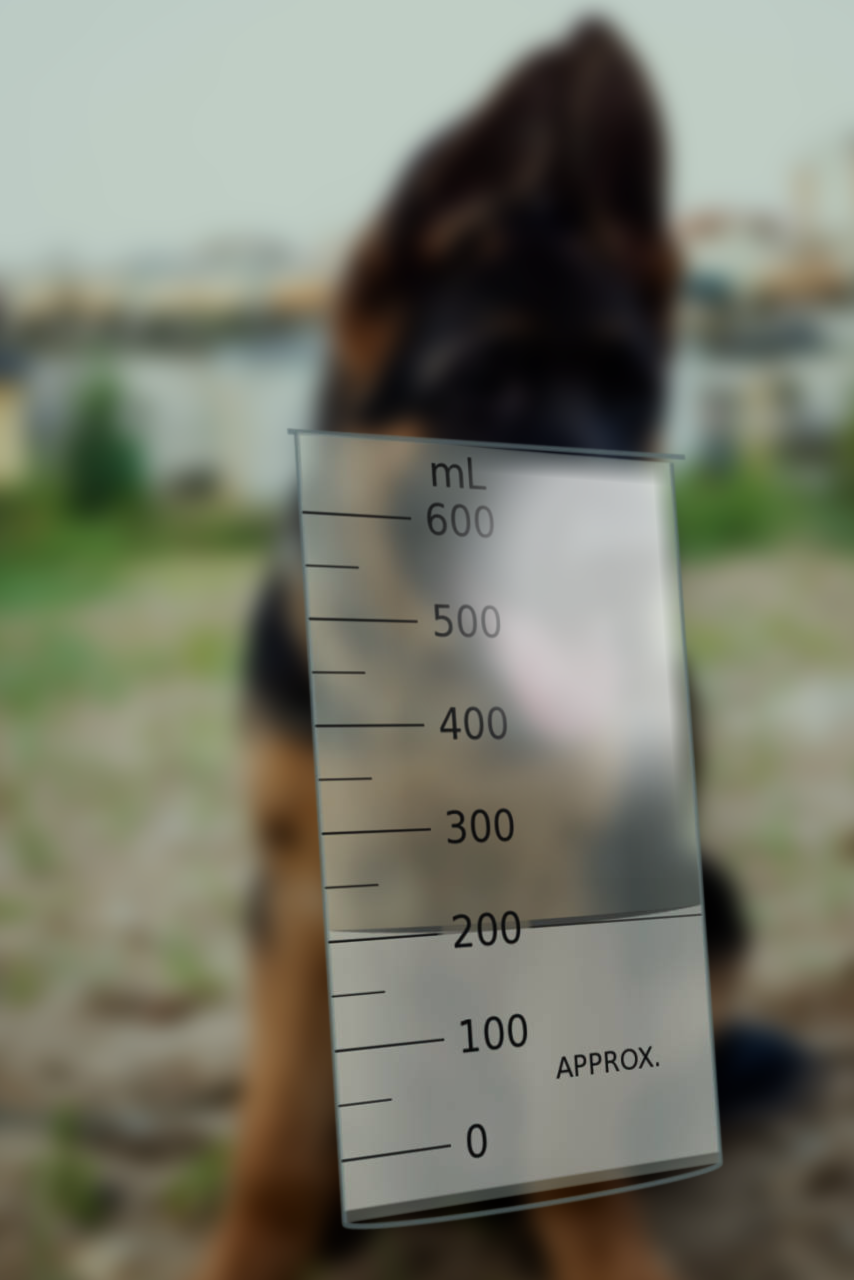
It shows 200 (mL)
